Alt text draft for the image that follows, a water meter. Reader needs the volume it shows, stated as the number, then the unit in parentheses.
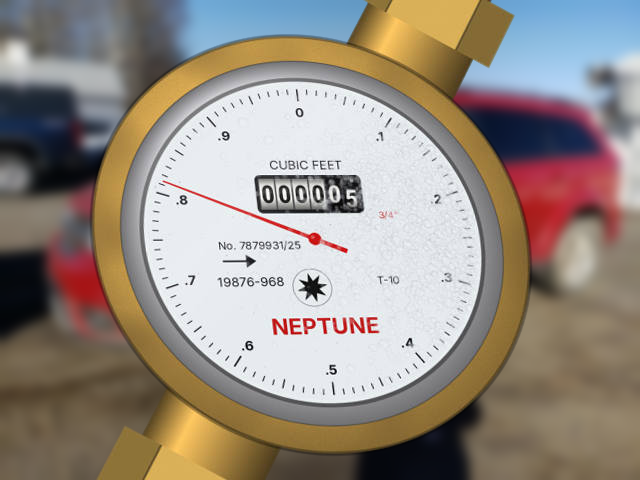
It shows 4.81 (ft³)
